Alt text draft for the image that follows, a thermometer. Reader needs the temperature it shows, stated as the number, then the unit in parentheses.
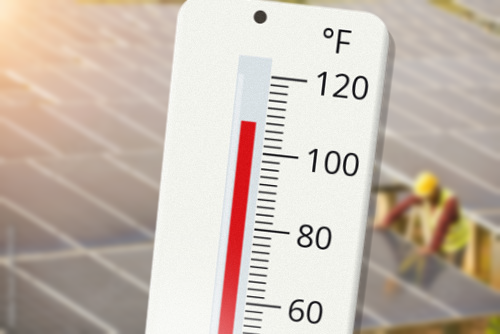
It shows 108 (°F)
